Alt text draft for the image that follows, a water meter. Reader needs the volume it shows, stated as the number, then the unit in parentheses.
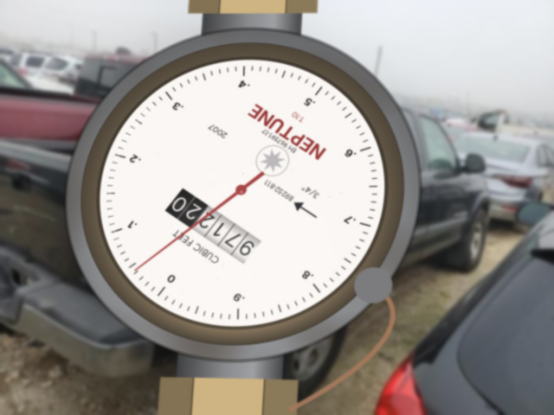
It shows 971220.04 (ft³)
